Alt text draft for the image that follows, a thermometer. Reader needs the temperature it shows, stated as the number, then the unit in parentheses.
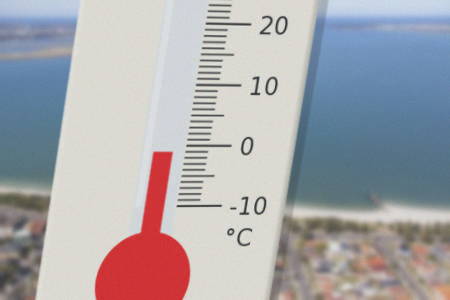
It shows -1 (°C)
